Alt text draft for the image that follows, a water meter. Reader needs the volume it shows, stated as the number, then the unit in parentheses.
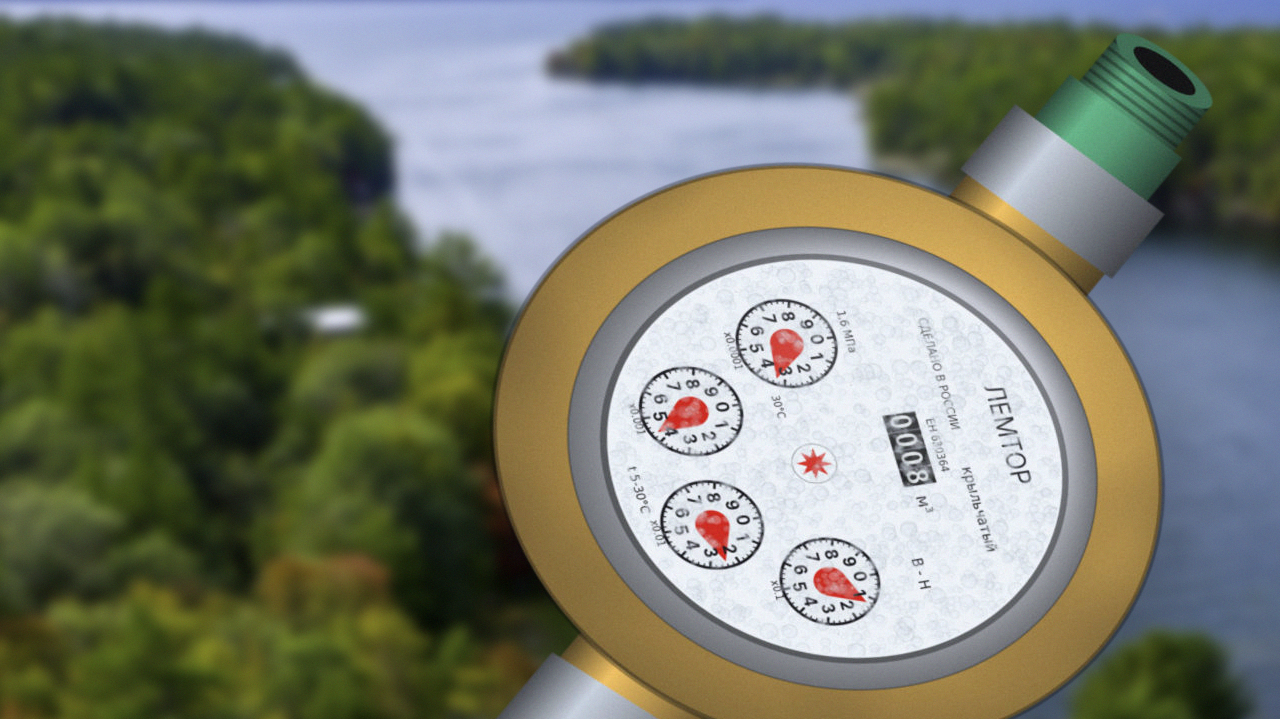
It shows 8.1243 (m³)
